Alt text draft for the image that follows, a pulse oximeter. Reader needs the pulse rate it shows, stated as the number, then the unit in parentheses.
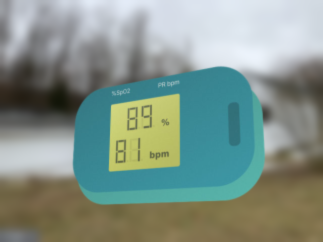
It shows 81 (bpm)
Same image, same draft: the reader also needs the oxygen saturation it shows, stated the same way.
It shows 89 (%)
